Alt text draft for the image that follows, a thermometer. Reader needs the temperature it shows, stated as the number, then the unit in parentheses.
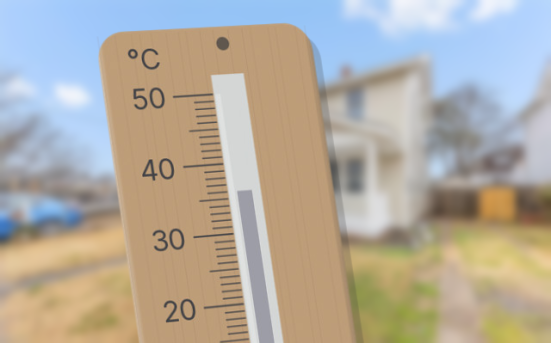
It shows 36 (°C)
